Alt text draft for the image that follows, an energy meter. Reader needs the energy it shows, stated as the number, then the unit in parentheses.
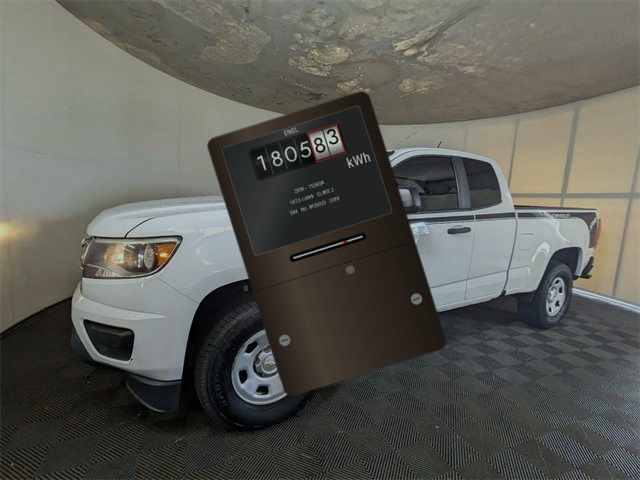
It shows 1805.83 (kWh)
